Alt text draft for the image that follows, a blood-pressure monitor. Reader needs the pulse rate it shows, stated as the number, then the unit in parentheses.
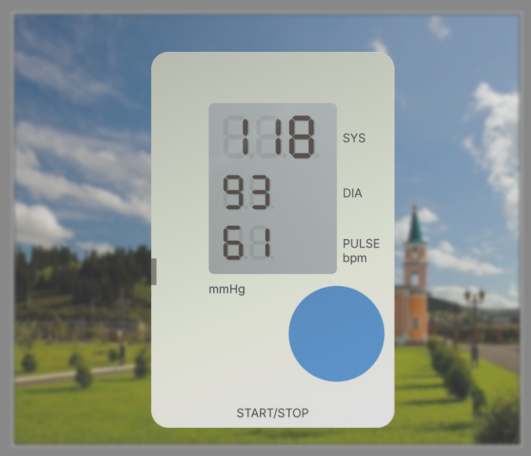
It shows 61 (bpm)
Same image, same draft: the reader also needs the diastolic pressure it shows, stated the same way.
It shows 93 (mmHg)
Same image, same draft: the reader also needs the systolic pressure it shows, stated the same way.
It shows 118 (mmHg)
